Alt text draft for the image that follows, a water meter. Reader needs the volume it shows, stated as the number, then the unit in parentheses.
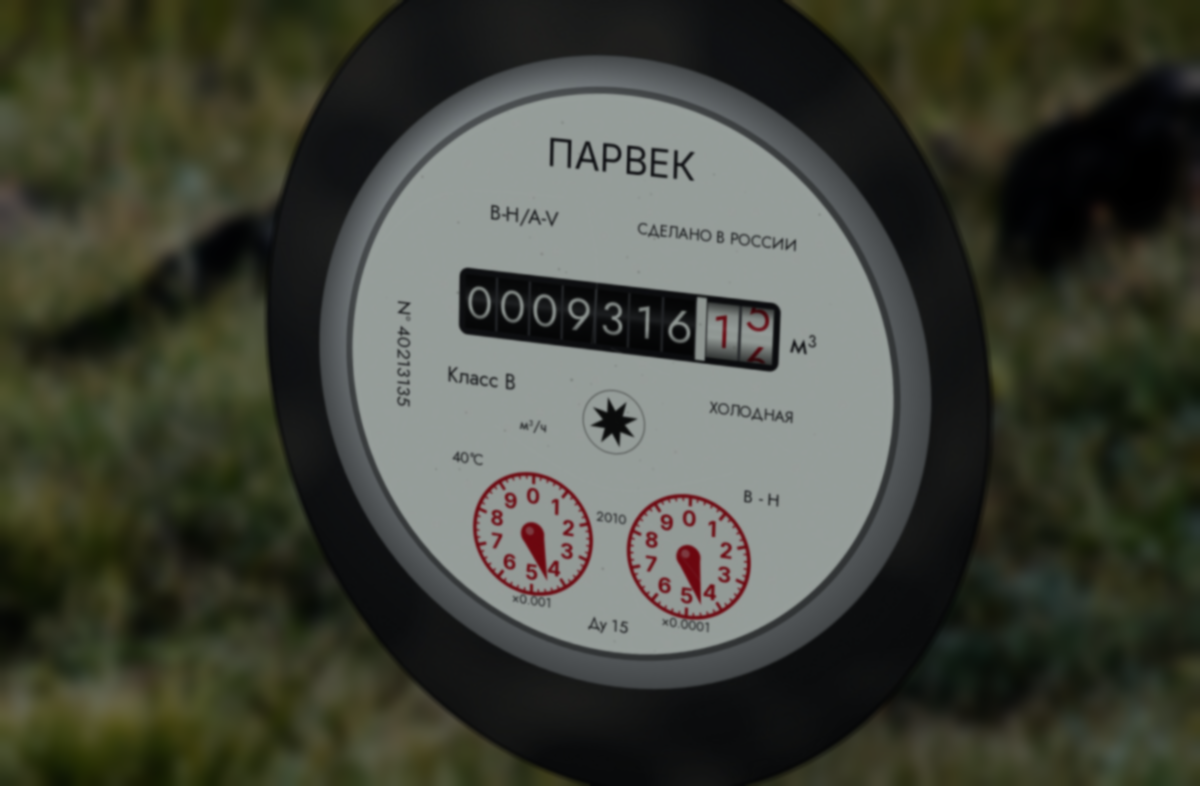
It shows 9316.1544 (m³)
